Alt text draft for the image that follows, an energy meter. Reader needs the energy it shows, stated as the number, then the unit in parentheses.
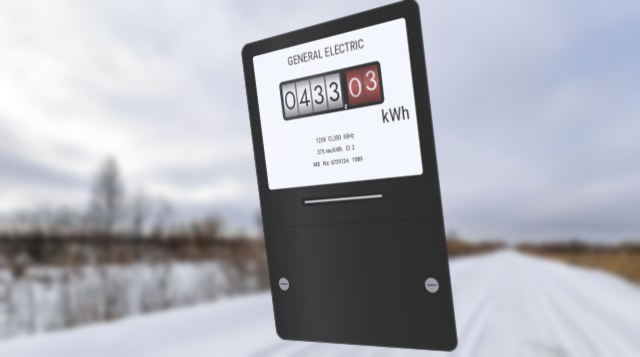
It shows 433.03 (kWh)
